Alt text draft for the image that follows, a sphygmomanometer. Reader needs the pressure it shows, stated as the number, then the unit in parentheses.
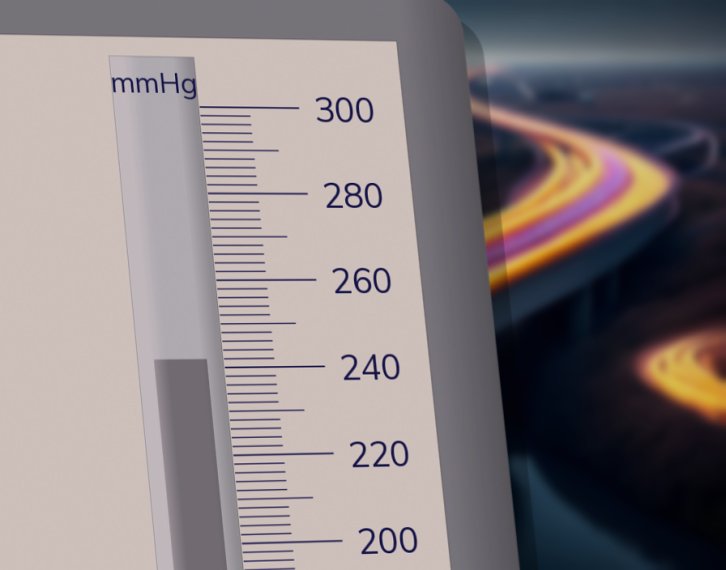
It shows 242 (mmHg)
